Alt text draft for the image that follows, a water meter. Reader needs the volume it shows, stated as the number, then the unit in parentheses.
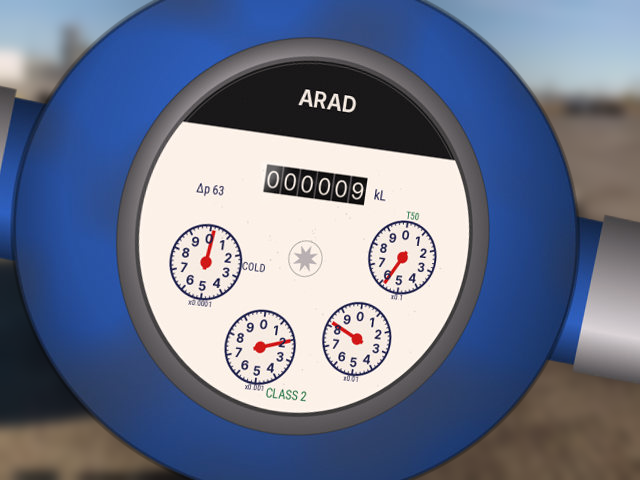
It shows 9.5820 (kL)
